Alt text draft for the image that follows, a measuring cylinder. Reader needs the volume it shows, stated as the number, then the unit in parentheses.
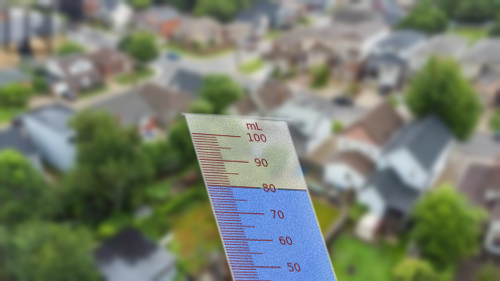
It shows 80 (mL)
